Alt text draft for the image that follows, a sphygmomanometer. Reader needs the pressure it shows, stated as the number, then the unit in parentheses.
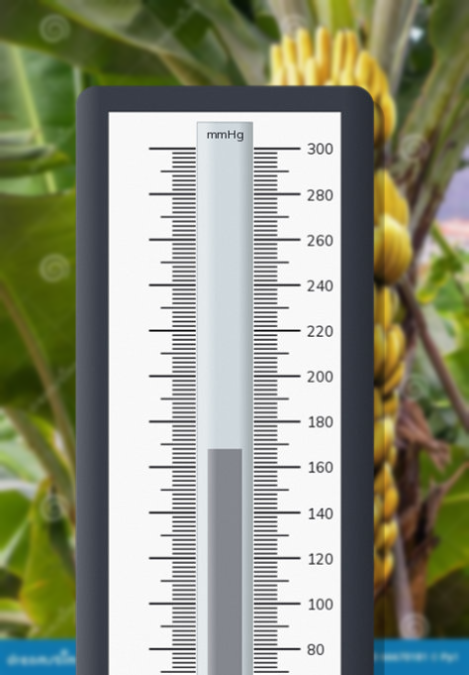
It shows 168 (mmHg)
